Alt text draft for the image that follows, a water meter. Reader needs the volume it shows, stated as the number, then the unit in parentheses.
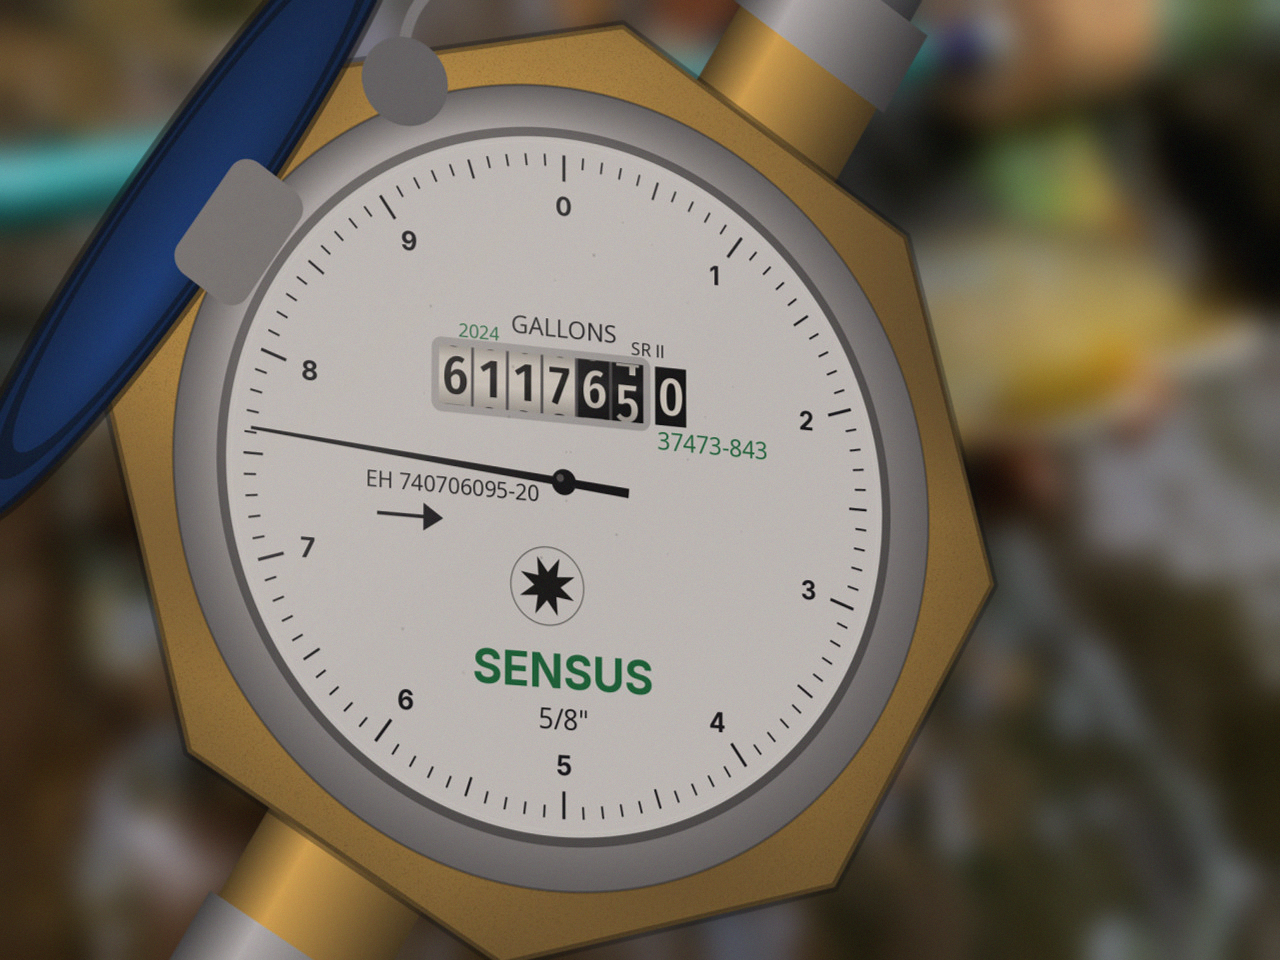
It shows 6117647.6 (gal)
